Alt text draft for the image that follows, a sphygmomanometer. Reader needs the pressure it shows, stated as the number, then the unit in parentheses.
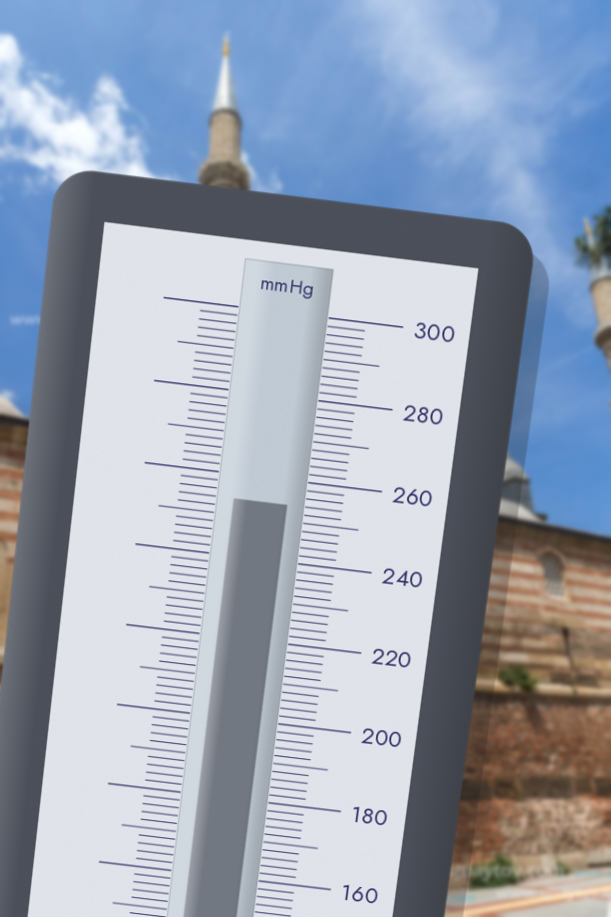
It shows 254 (mmHg)
